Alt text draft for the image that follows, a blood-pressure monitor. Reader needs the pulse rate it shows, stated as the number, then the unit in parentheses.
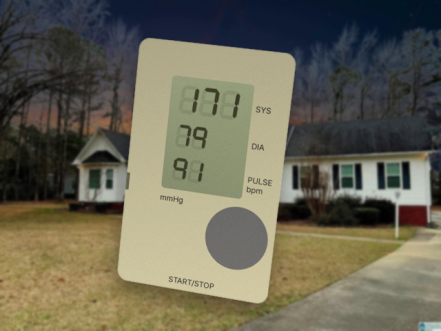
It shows 91 (bpm)
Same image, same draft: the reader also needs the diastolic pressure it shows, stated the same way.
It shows 79 (mmHg)
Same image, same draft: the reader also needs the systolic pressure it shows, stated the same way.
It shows 171 (mmHg)
